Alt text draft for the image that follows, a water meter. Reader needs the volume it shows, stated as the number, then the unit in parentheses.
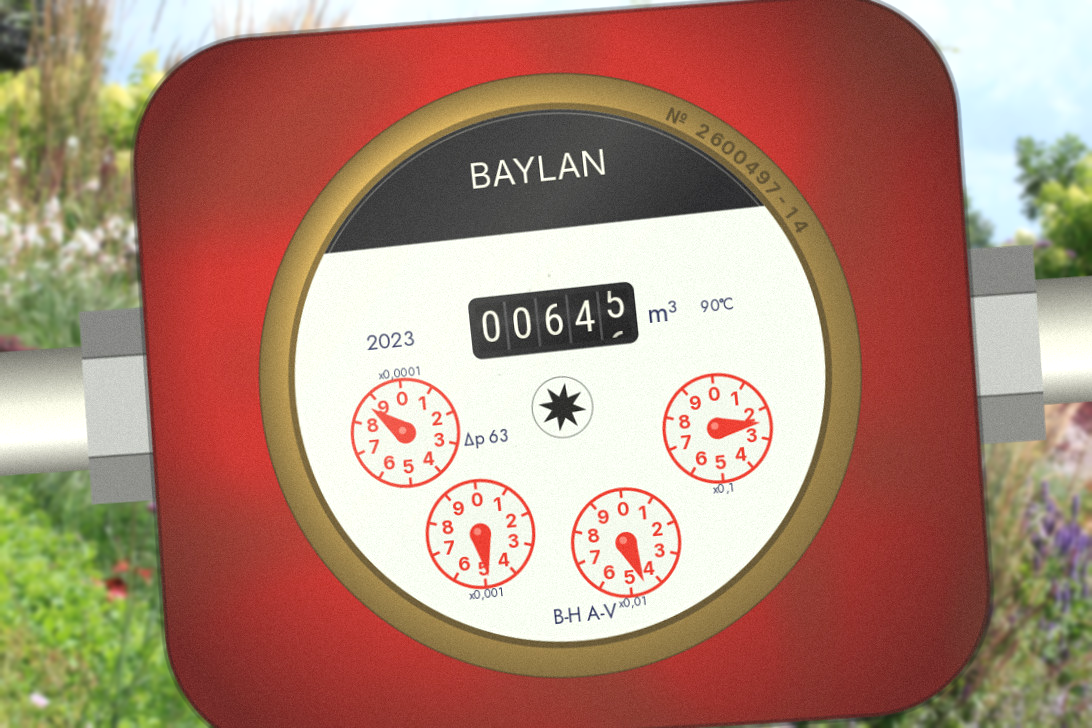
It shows 645.2448 (m³)
